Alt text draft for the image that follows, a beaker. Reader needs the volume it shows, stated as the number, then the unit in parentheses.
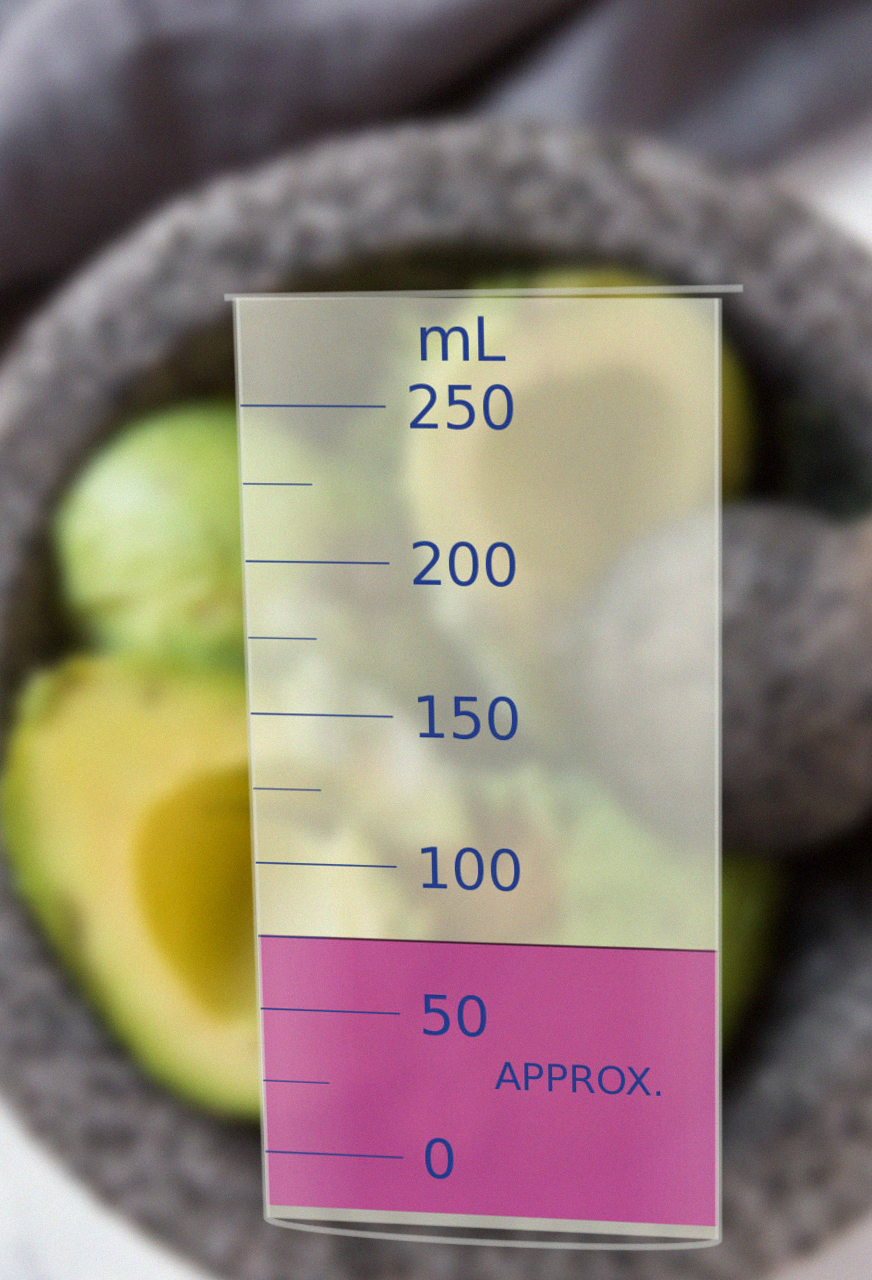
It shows 75 (mL)
